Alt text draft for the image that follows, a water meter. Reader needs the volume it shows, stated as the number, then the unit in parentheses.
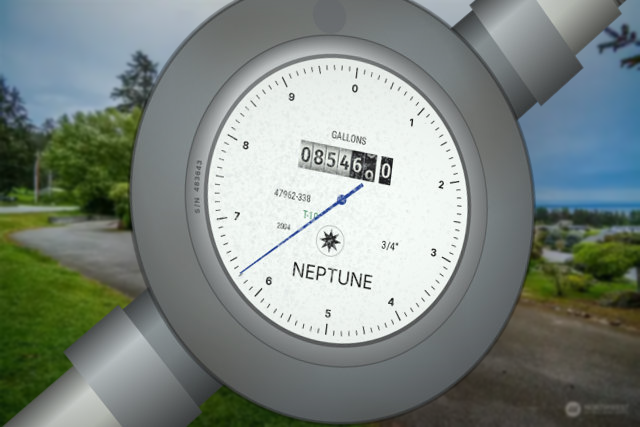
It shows 854686.3 (gal)
